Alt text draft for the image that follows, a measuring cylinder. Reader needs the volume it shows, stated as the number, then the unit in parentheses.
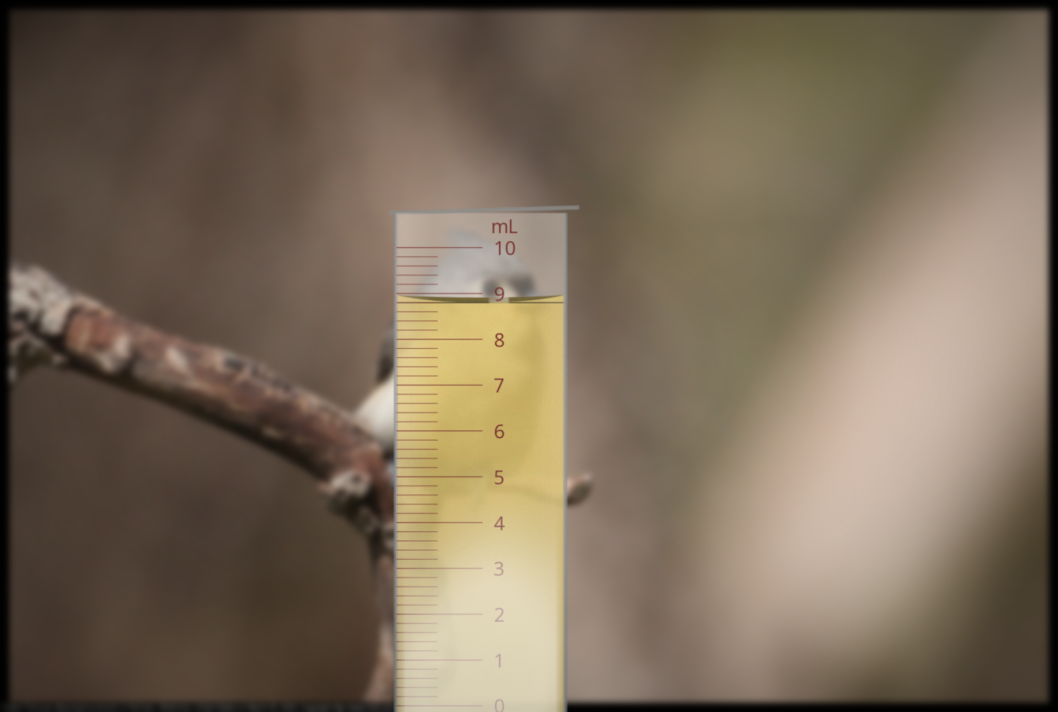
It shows 8.8 (mL)
